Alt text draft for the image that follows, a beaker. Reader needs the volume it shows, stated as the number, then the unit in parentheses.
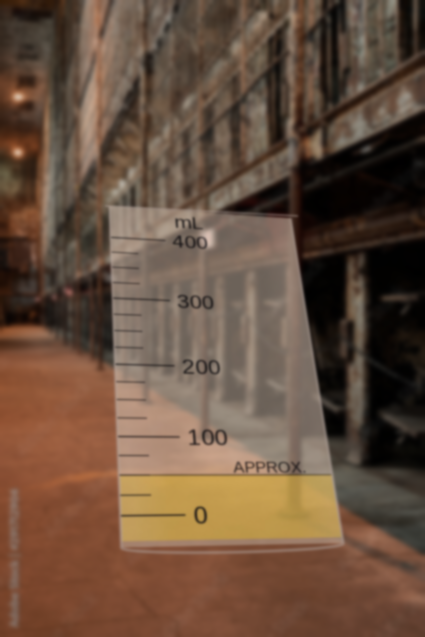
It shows 50 (mL)
